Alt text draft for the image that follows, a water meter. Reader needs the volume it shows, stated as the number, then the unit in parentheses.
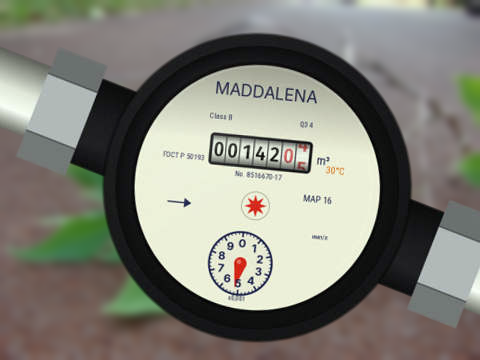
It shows 142.045 (m³)
